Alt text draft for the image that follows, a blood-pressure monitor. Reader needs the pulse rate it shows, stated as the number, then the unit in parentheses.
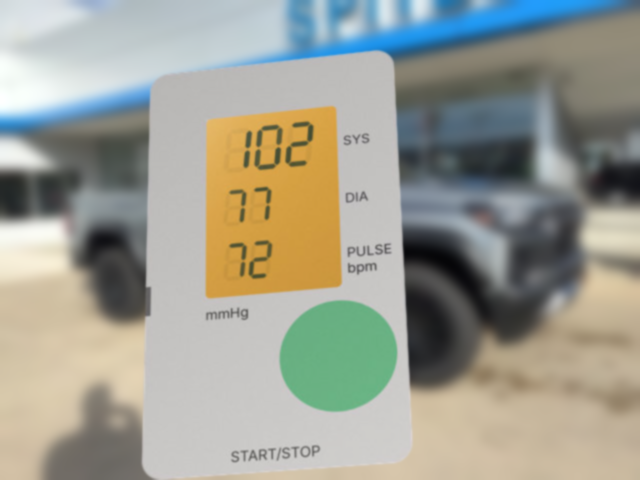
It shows 72 (bpm)
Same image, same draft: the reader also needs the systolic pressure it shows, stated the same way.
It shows 102 (mmHg)
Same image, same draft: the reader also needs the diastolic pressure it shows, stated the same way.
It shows 77 (mmHg)
